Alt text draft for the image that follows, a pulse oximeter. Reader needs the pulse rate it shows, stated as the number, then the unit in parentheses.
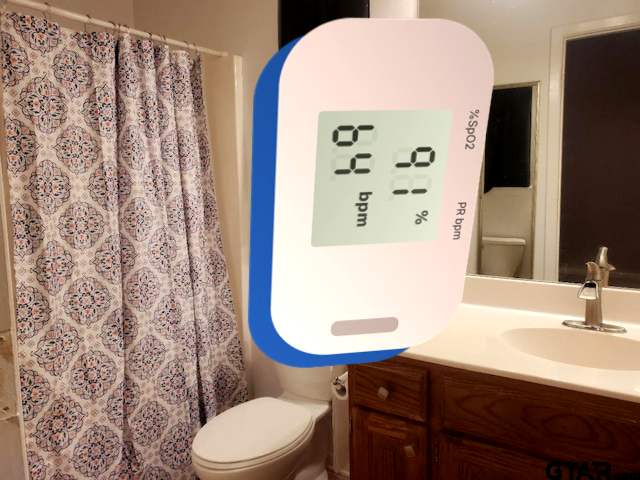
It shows 64 (bpm)
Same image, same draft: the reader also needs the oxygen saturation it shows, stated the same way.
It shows 91 (%)
